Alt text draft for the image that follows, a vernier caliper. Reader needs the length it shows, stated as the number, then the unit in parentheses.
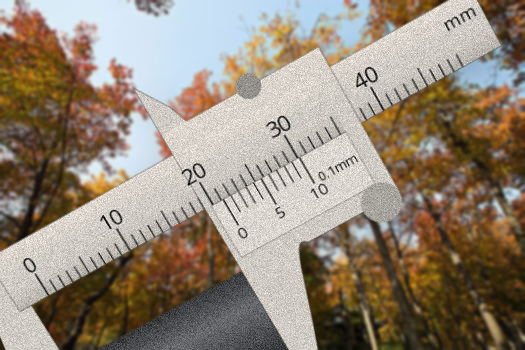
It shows 21.2 (mm)
